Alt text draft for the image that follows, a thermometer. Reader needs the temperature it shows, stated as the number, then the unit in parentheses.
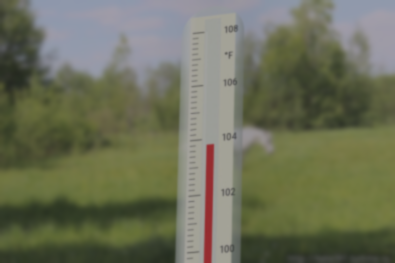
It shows 103.8 (°F)
